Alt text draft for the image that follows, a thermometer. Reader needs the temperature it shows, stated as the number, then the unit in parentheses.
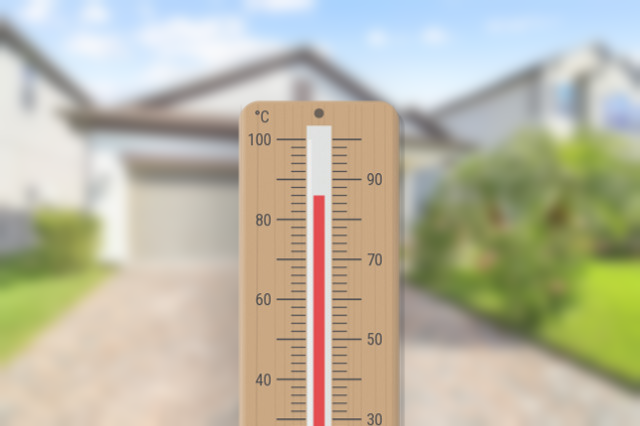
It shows 86 (°C)
